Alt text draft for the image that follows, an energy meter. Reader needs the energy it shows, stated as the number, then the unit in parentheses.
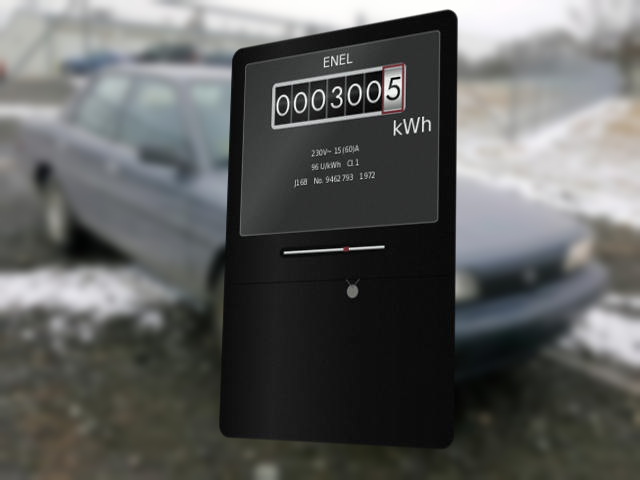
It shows 300.5 (kWh)
